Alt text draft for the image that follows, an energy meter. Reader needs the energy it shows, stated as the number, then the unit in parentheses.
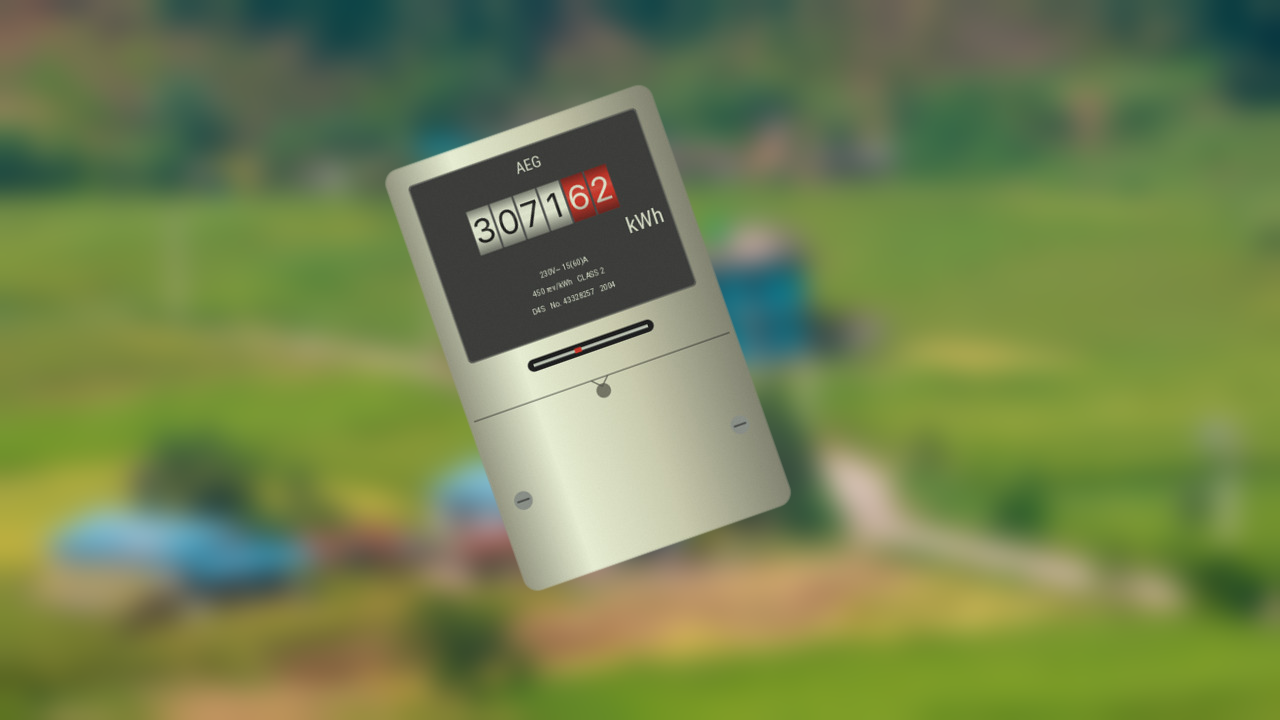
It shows 3071.62 (kWh)
